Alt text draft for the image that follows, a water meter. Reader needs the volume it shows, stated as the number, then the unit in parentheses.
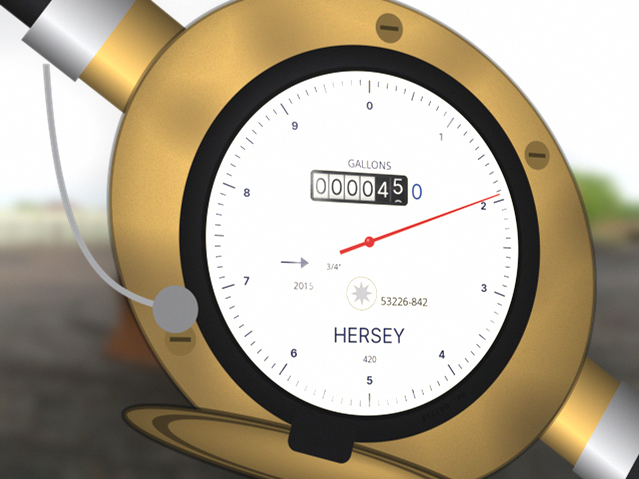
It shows 451.9 (gal)
